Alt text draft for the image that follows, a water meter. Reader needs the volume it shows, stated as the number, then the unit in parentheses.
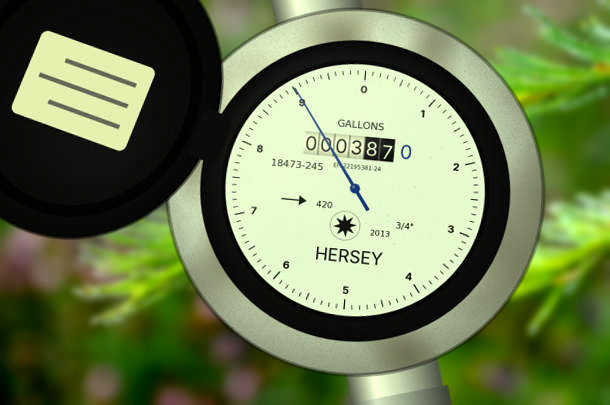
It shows 3869.0 (gal)
